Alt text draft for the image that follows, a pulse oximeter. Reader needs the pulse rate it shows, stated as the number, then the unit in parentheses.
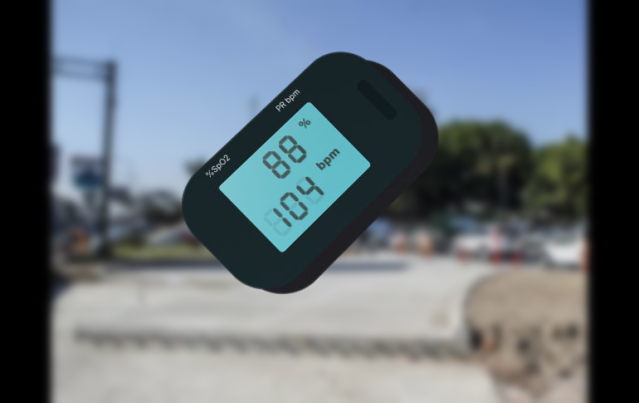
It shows 104 (bpm)
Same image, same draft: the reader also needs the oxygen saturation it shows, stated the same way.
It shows 88 (%)
